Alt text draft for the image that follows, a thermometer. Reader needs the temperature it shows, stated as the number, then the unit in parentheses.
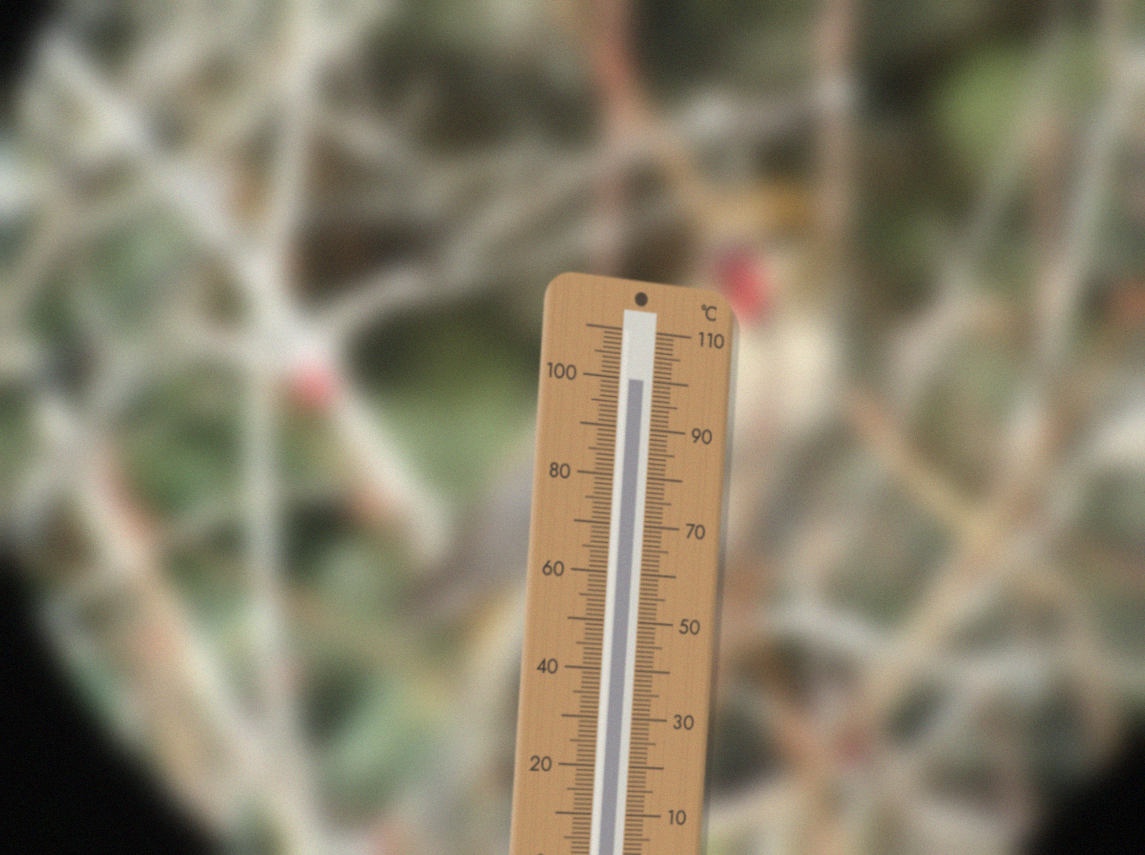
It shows 100 (°C)
